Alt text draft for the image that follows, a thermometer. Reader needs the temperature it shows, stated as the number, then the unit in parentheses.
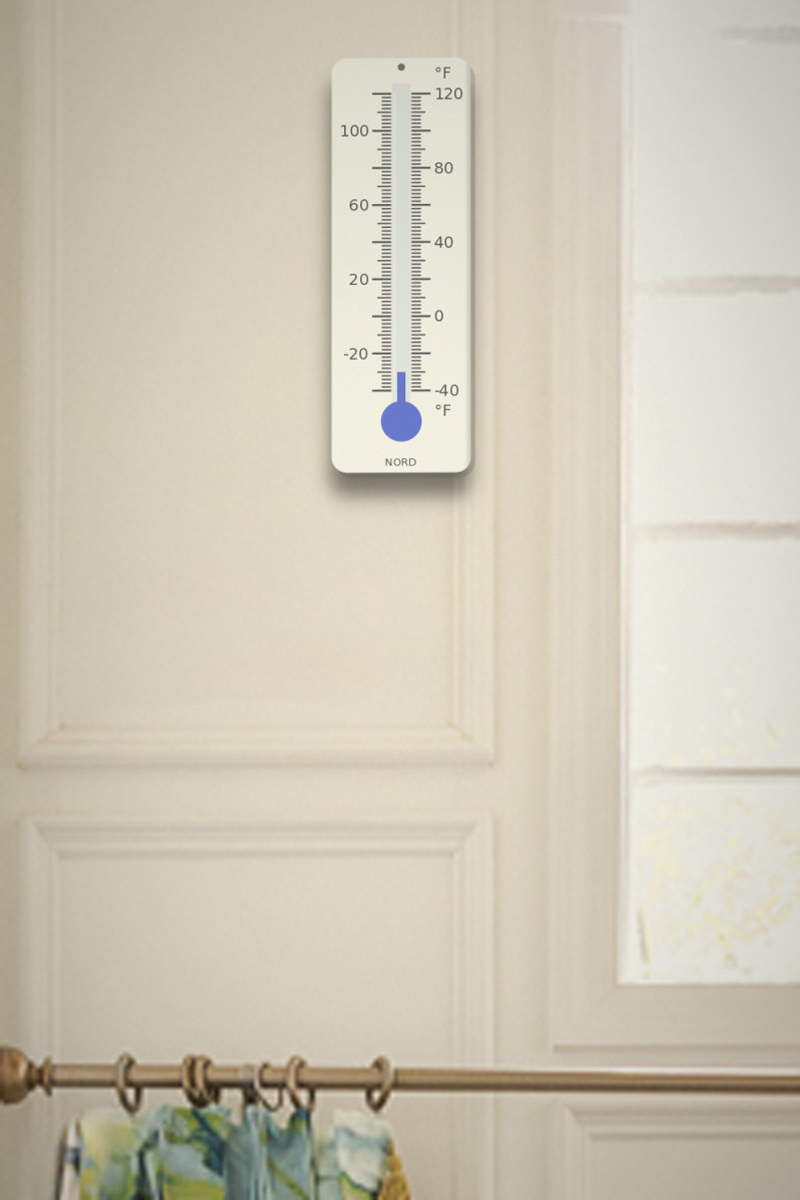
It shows -30 (°F)
